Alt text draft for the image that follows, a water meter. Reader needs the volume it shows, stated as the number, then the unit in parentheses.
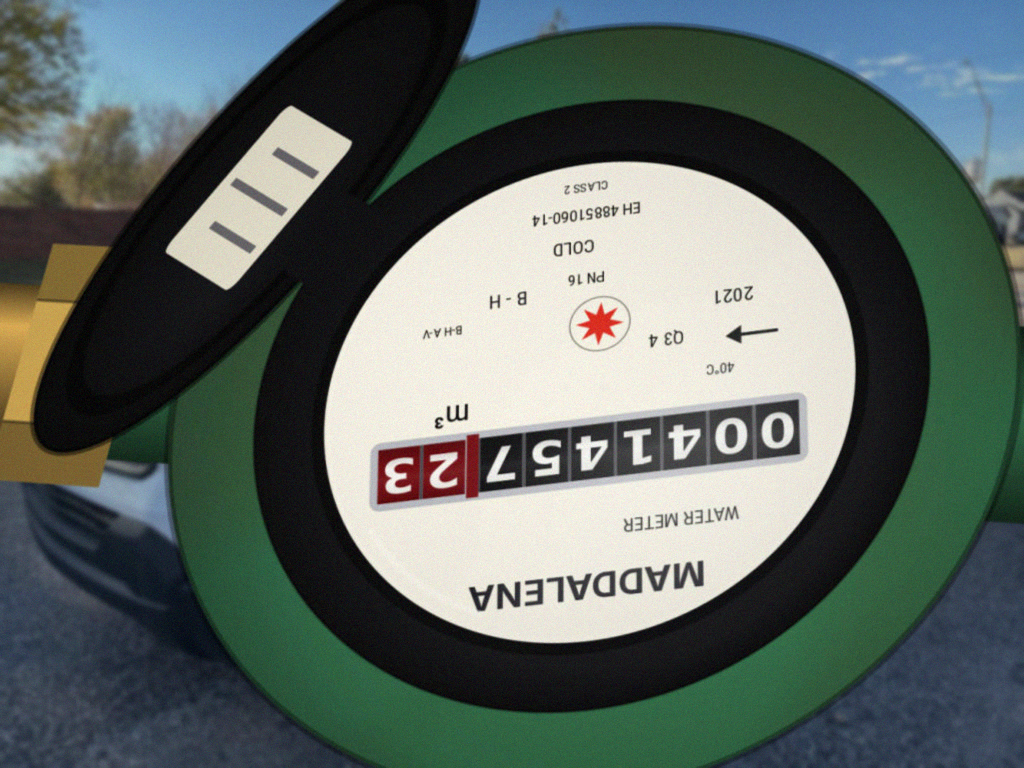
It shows 41457.23 (m³)
